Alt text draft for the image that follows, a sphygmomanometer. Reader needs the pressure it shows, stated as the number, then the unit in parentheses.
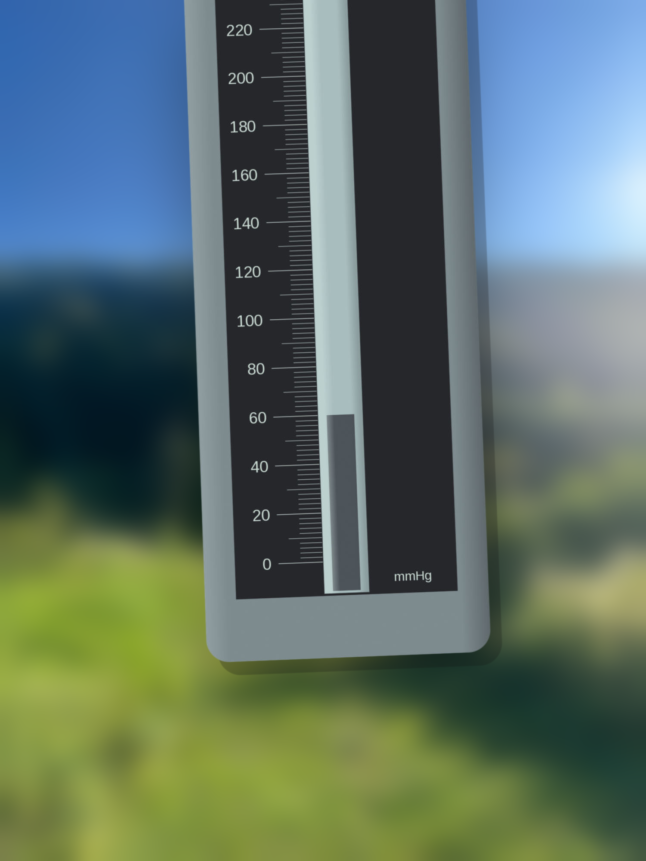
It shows 60 (mmHg)
